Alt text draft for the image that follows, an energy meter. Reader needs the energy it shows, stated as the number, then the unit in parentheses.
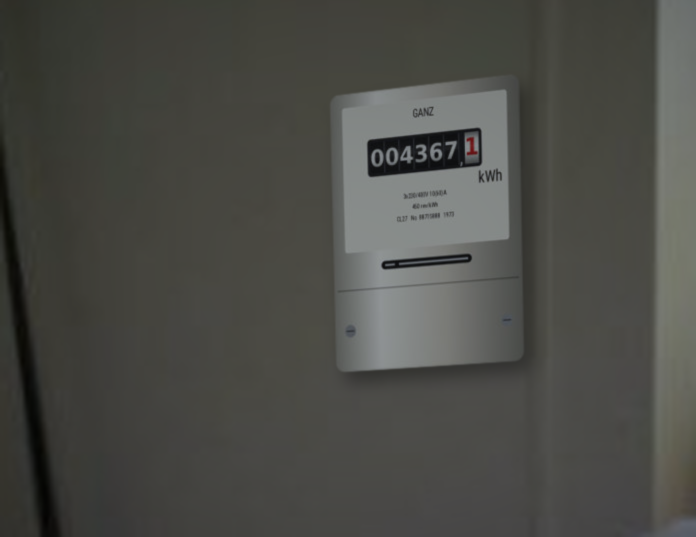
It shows 4367.1 (kWh)
